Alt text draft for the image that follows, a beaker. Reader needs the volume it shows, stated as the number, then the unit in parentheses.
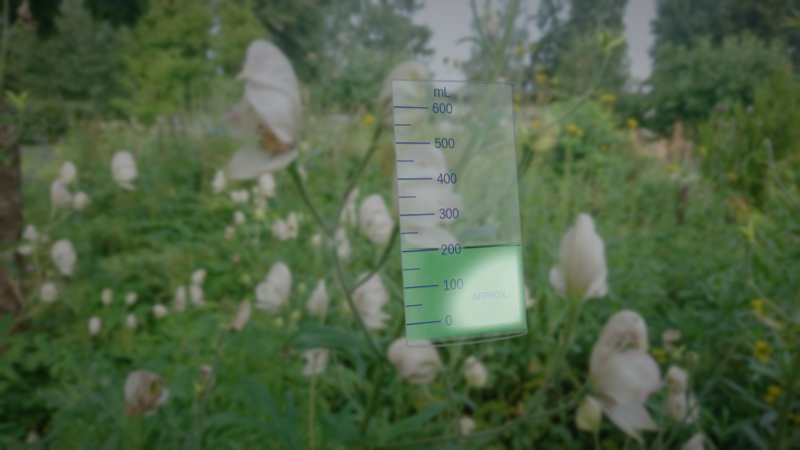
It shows 200 (mL)
